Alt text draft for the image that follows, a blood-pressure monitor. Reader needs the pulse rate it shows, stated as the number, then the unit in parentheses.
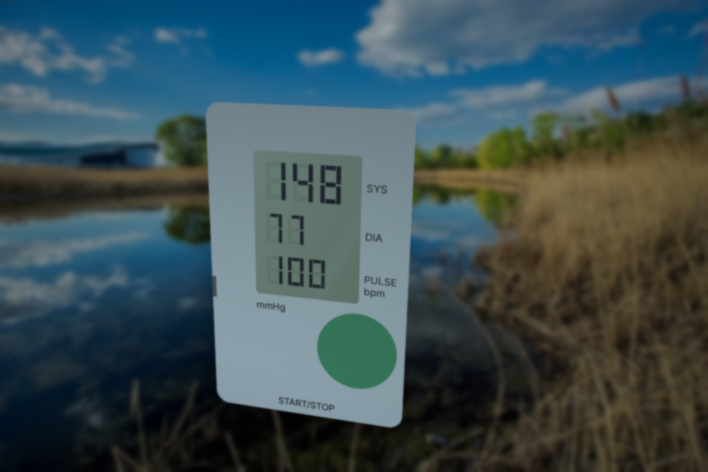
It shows 100 (bpm)
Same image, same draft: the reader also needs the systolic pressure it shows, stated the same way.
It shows 148 (mmHg)
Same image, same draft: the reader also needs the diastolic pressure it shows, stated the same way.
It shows 77 (mmHg)
